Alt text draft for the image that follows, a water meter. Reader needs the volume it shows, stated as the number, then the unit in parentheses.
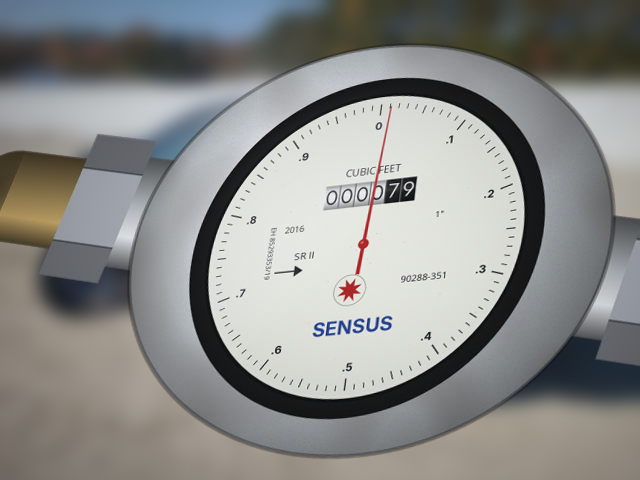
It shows 79.01 (ft³)
